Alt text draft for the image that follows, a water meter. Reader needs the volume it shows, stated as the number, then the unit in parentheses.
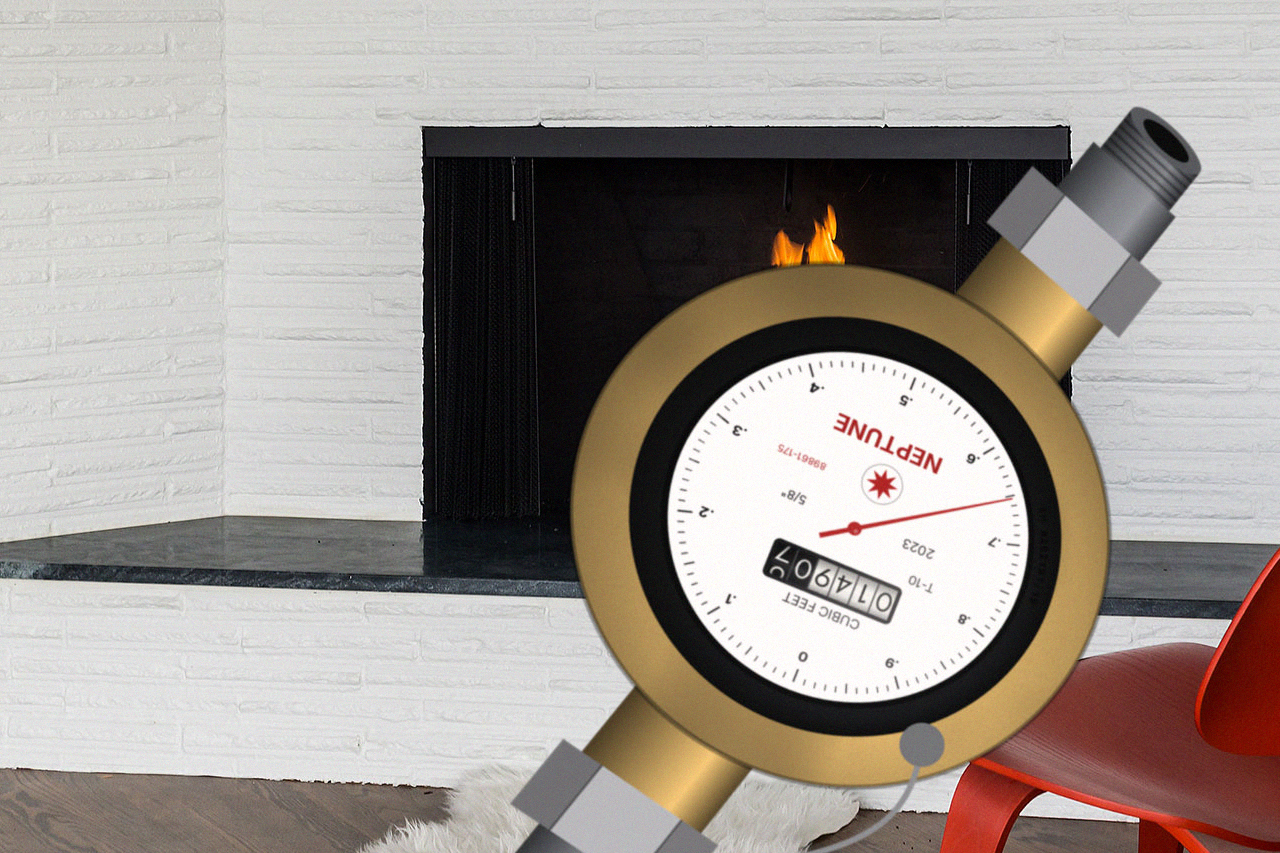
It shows 14906.65 (ft³)
